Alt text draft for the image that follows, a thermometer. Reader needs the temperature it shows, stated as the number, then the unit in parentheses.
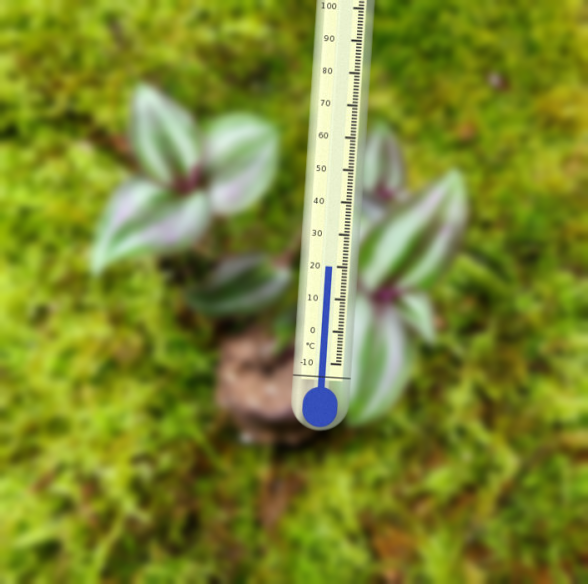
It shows 20 (°C)
